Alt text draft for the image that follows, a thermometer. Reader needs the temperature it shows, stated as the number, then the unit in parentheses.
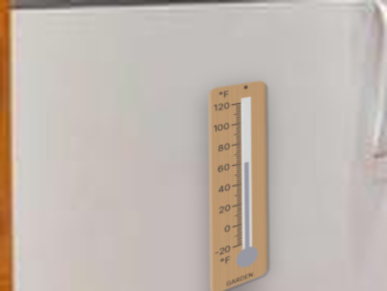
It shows 60 (°F)
